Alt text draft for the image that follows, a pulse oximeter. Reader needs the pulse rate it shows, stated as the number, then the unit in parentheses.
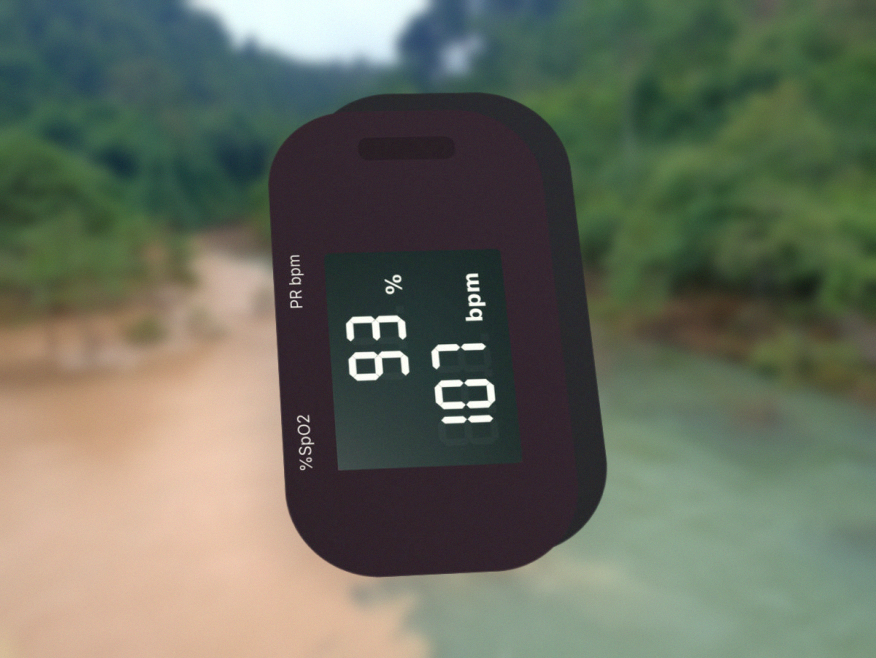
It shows 107 (bpm)
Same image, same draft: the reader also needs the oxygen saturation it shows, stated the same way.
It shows 93 (%)
